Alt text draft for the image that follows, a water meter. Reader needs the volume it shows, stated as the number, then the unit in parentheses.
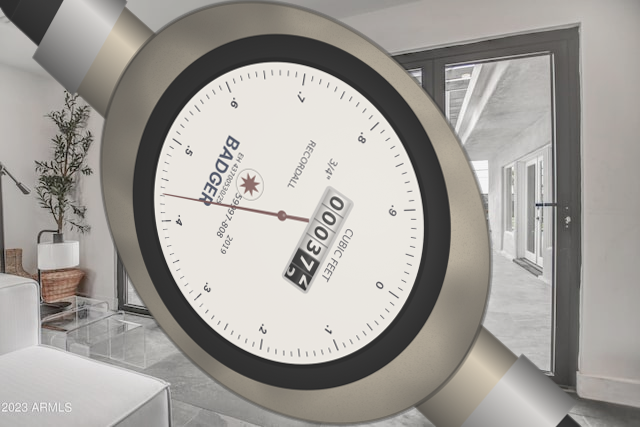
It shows 372.43 (ft³)
